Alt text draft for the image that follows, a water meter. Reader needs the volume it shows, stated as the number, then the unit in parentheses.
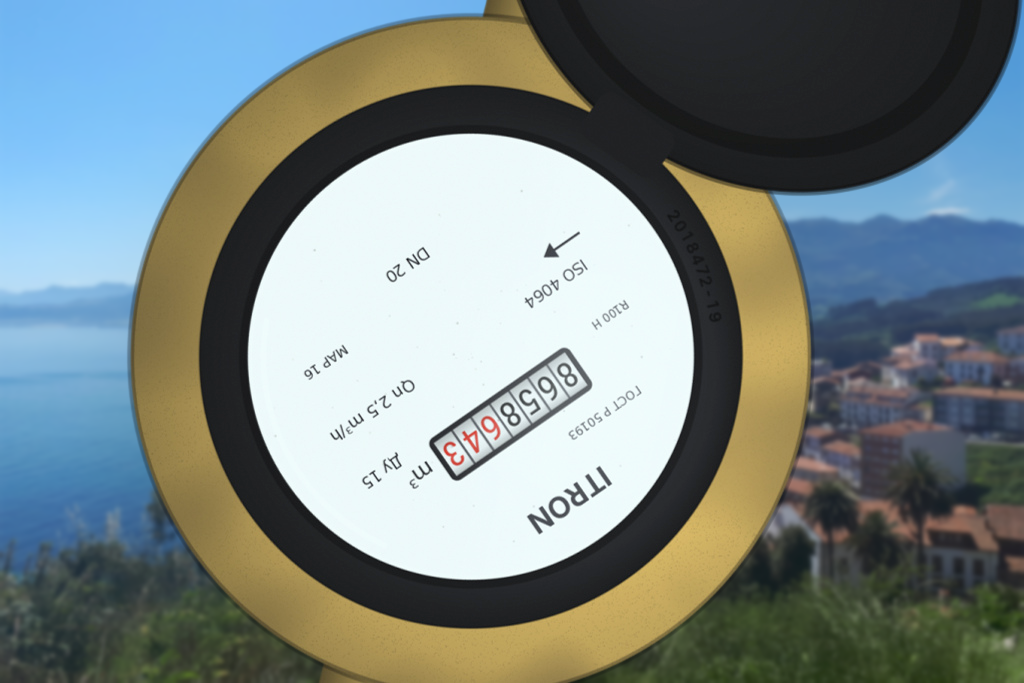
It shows 8658.643 (m³)
